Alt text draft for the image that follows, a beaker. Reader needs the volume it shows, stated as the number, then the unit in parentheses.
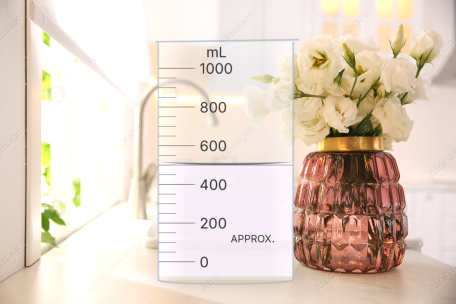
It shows 500 (mL)
